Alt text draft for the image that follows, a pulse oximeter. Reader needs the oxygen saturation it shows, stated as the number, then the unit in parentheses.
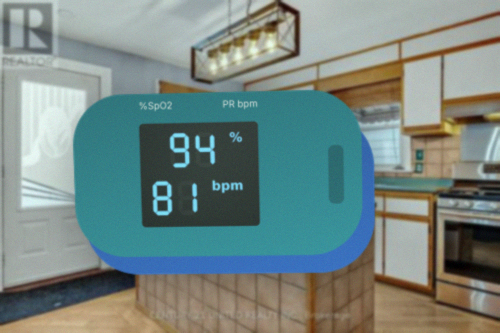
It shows 94 (%)
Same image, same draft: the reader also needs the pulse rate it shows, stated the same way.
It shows 81 (bpm)
